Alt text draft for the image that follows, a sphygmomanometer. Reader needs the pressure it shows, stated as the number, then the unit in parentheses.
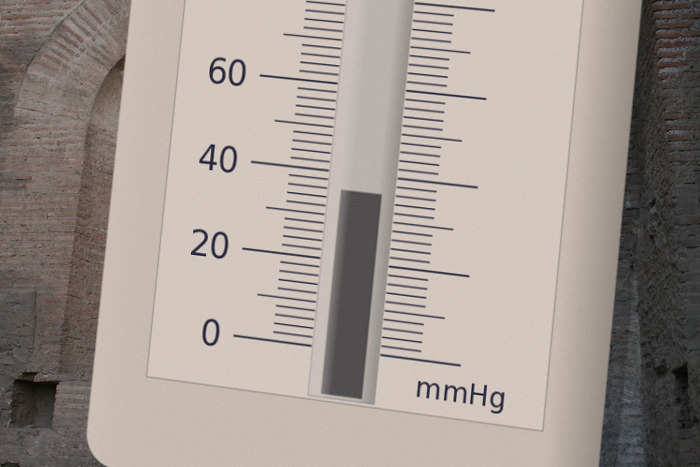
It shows 36 (mmHg)
